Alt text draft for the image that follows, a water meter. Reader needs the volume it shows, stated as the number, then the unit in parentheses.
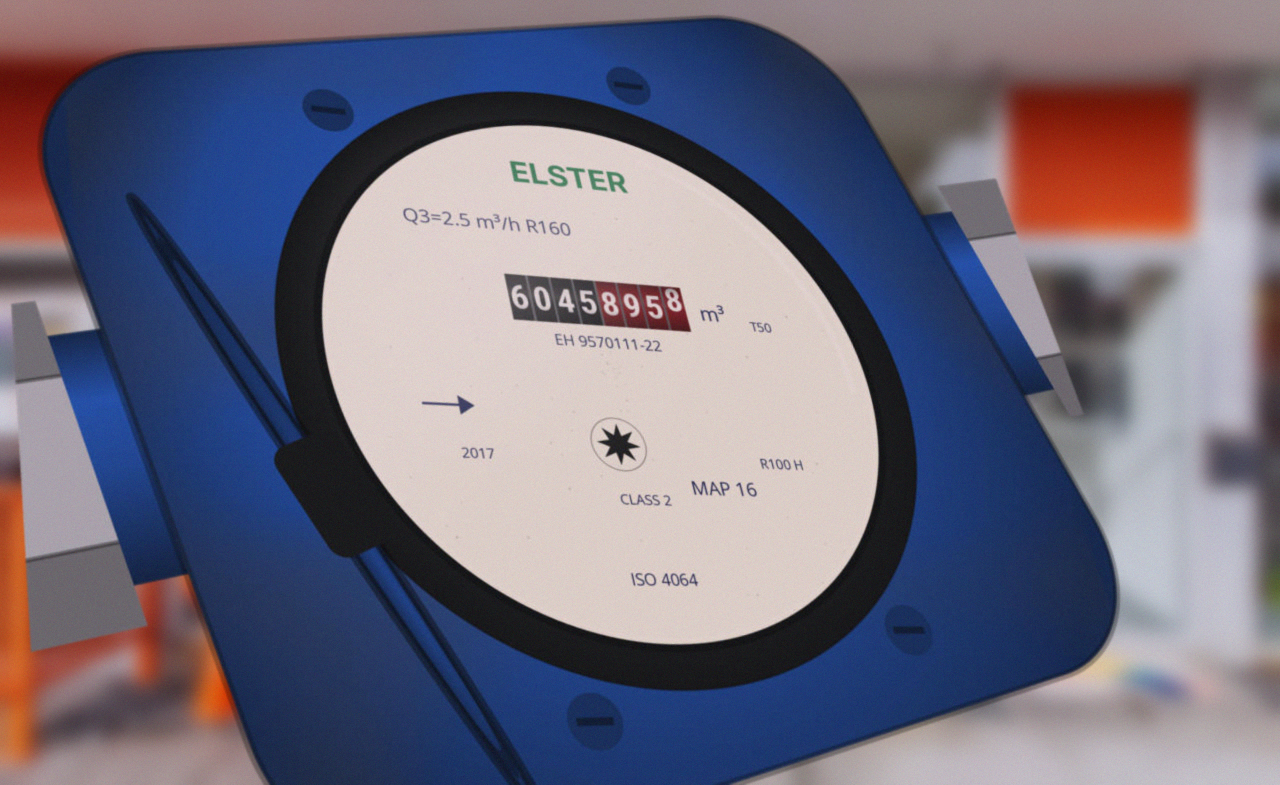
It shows 6045.8958 (m³)
